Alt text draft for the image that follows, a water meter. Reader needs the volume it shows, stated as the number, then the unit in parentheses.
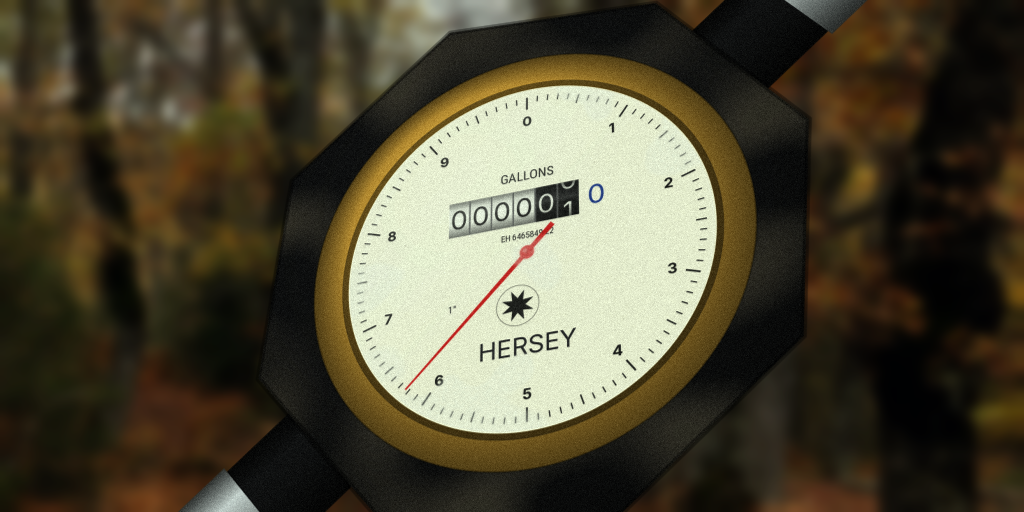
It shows 6.2 (gal)
